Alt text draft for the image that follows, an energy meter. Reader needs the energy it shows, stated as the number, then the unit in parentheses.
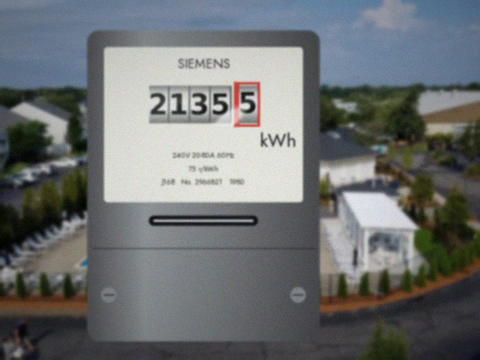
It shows 2135.5 (kWh)
